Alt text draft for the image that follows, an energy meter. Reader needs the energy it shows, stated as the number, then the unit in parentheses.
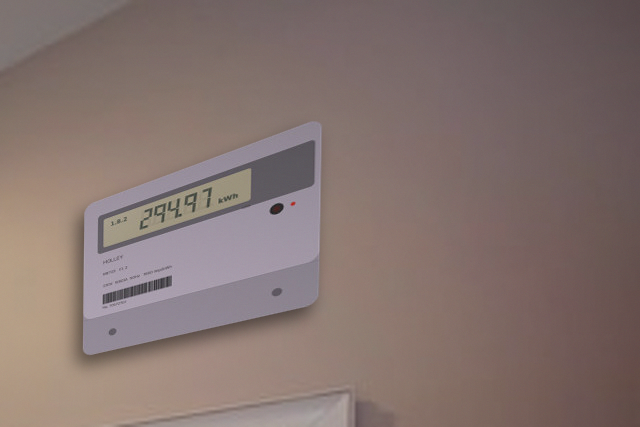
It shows 294.97 (kWh)
